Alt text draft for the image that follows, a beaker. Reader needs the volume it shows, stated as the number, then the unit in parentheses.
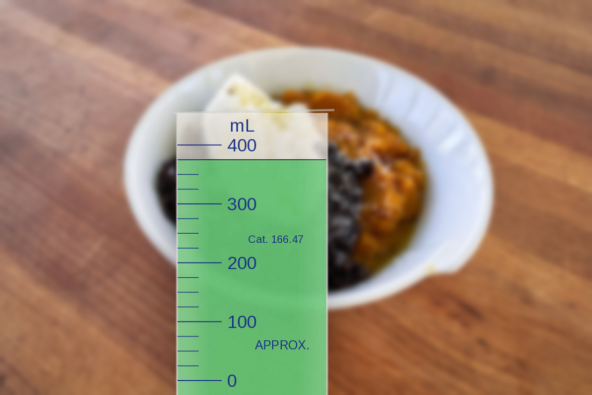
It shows 375 (mL)
